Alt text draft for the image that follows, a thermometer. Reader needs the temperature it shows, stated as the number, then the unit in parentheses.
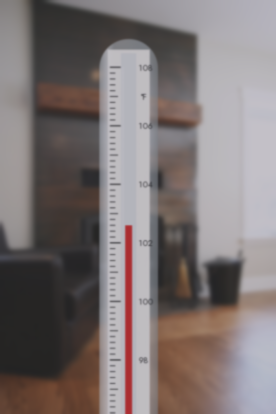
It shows 102.6 (°F)
